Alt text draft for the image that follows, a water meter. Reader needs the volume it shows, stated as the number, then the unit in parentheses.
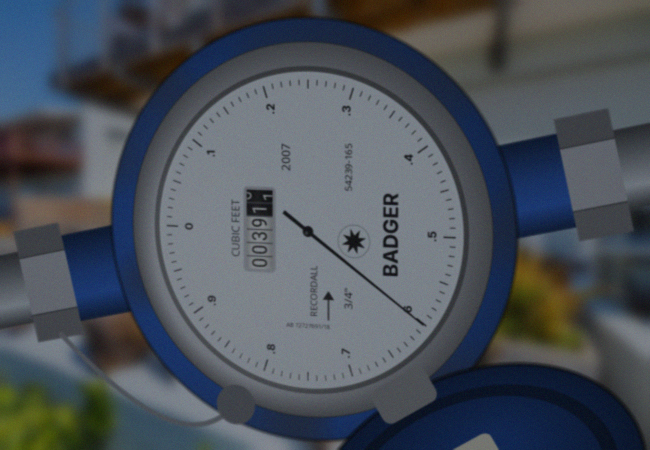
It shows 3910.60 (ft³)
